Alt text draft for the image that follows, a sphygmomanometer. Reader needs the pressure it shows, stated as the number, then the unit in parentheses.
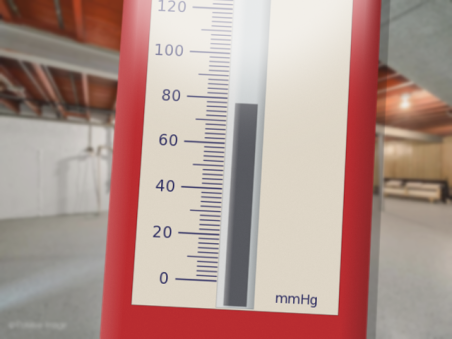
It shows 78 (mmHg)
